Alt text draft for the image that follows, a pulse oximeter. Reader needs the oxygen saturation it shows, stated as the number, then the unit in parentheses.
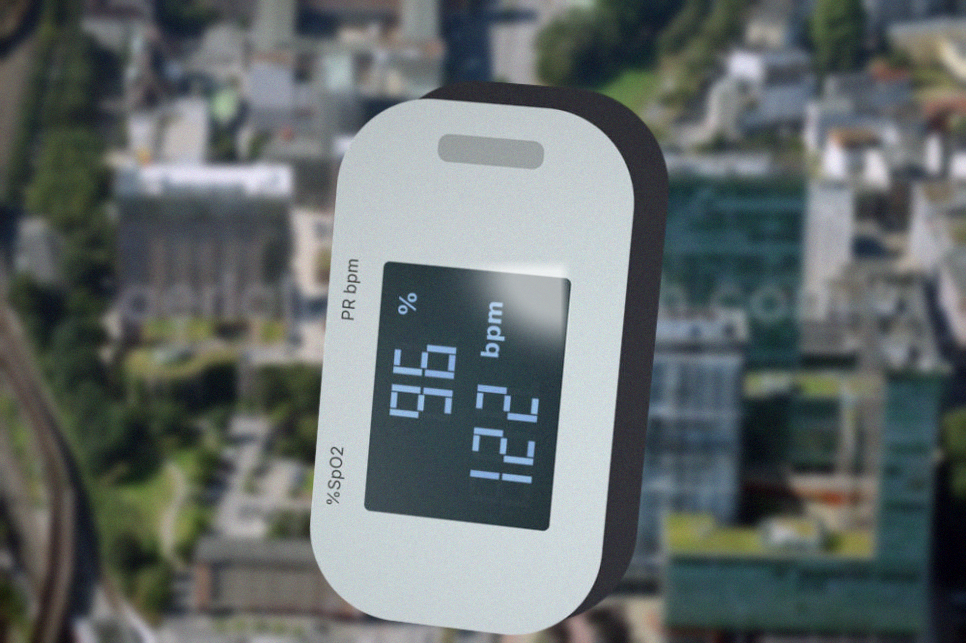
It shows 96 (%)
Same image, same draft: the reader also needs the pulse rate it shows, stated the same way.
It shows 122 (bpm)
